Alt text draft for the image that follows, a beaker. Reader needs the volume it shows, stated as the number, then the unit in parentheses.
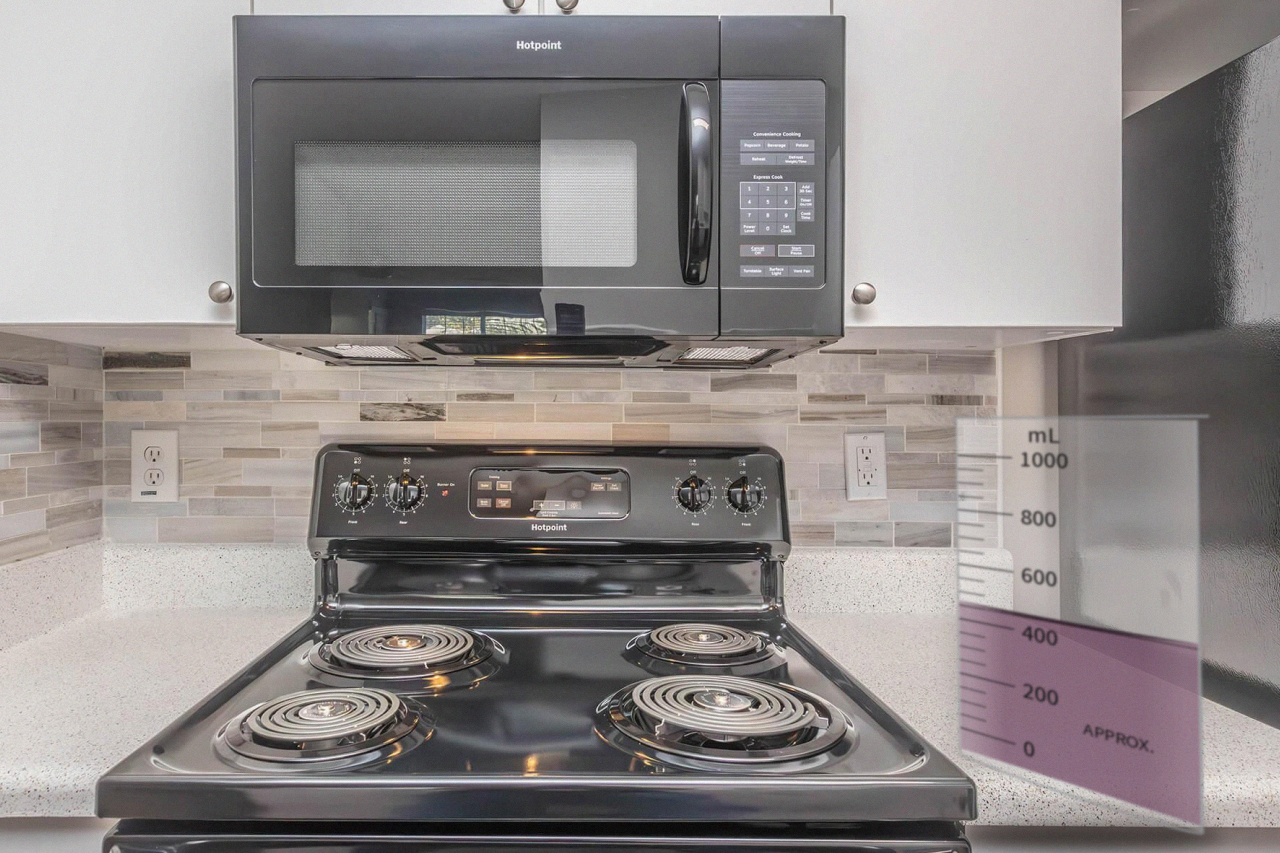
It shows 450 (mL)
